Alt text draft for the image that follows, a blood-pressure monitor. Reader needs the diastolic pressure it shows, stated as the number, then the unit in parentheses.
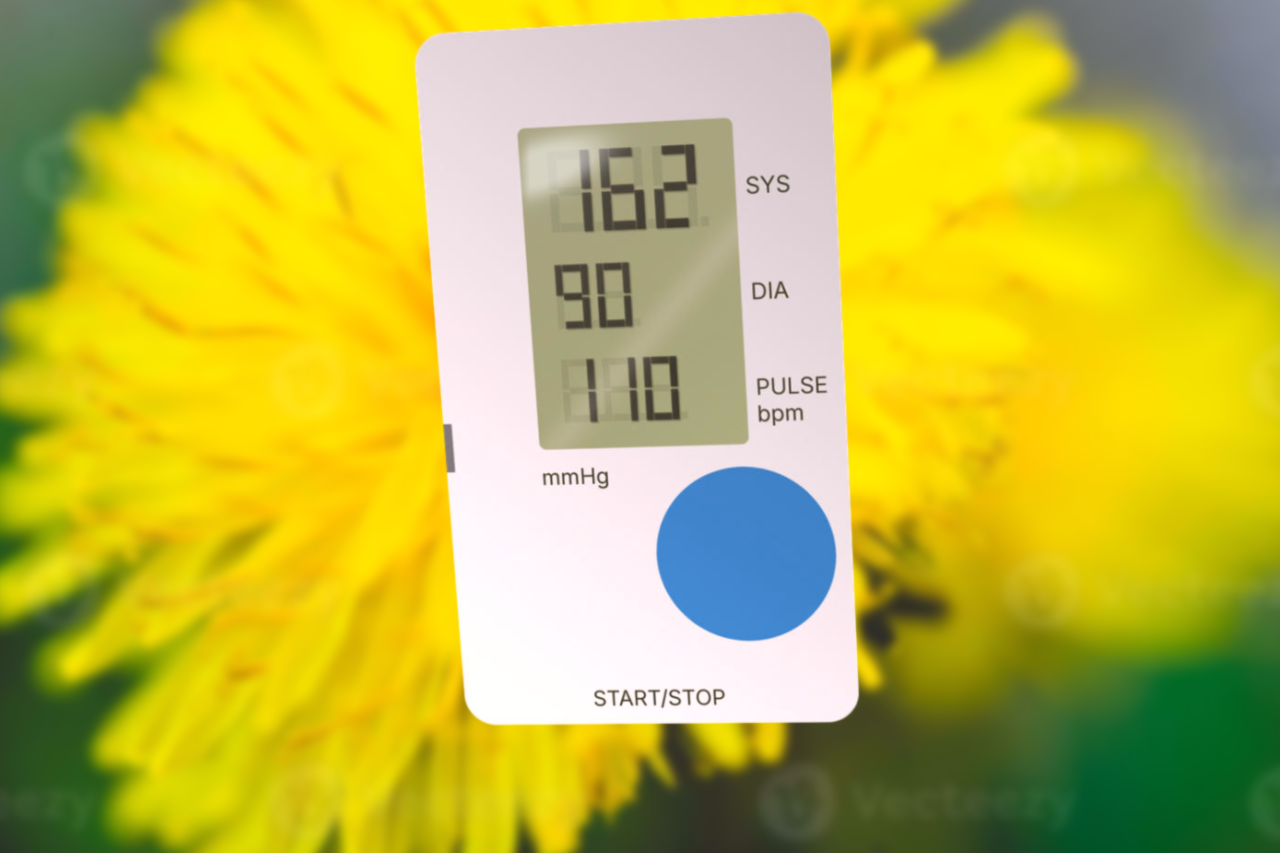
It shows 90 (mmHg)
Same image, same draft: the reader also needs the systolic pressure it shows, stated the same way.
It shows 162 (mmHg)
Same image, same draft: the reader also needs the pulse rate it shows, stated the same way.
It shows 110 (bpm)
